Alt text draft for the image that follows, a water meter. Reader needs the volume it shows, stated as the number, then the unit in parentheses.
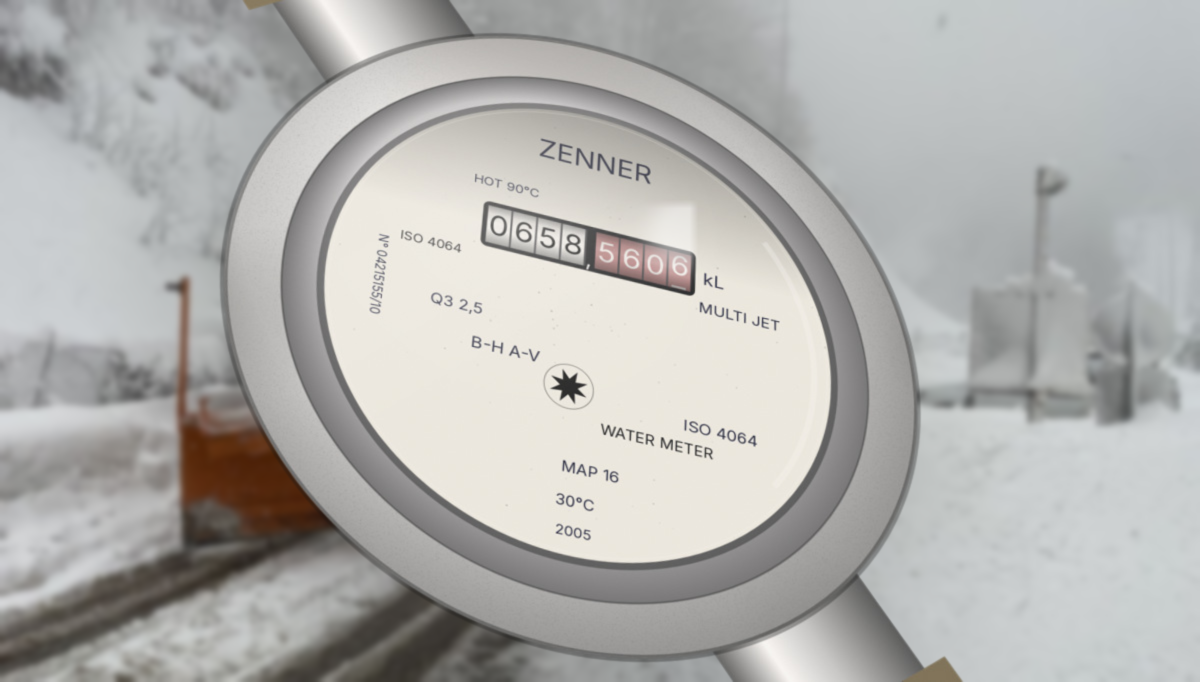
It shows 658.5606 (kL)
